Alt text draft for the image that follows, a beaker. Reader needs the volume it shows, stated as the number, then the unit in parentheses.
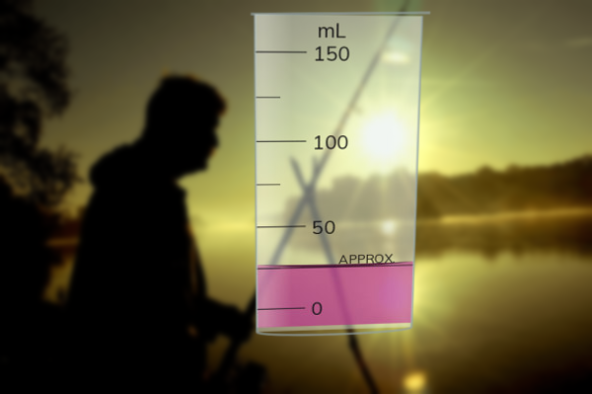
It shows 25 (mL)
